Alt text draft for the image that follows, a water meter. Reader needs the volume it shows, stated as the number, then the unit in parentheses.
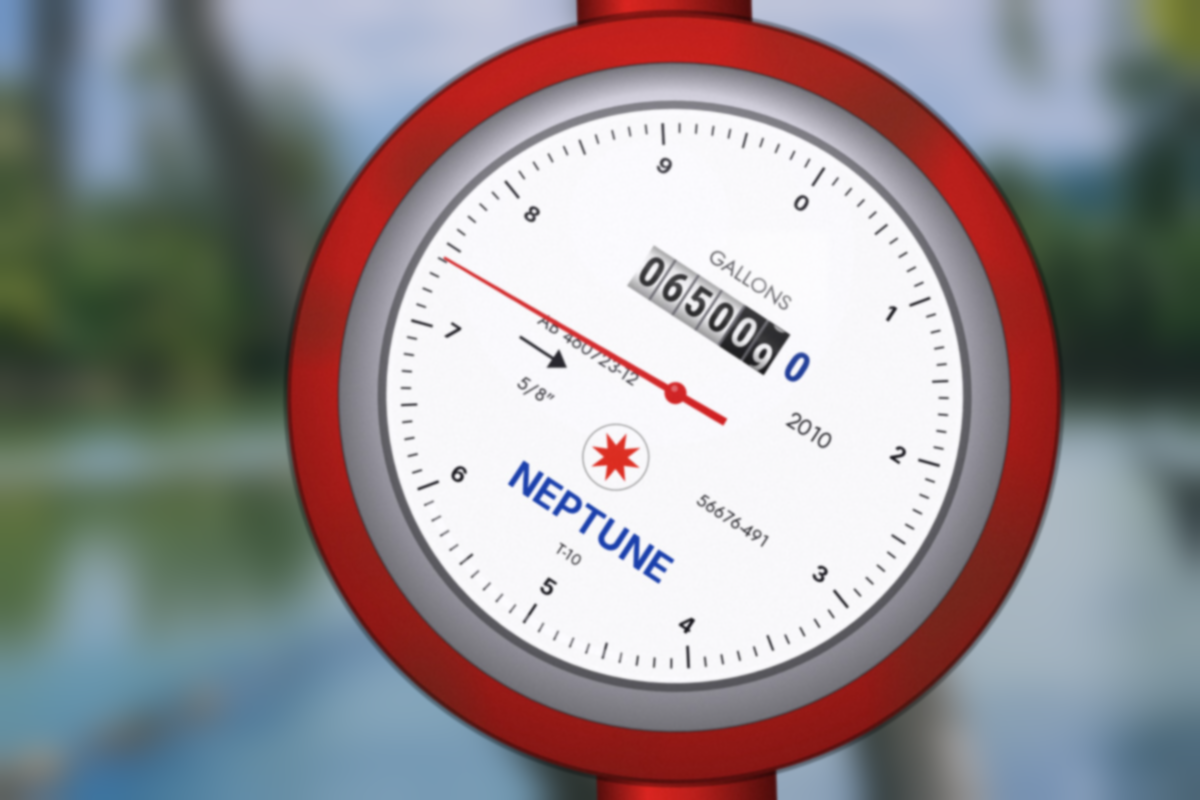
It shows 650087.4 (gal)
